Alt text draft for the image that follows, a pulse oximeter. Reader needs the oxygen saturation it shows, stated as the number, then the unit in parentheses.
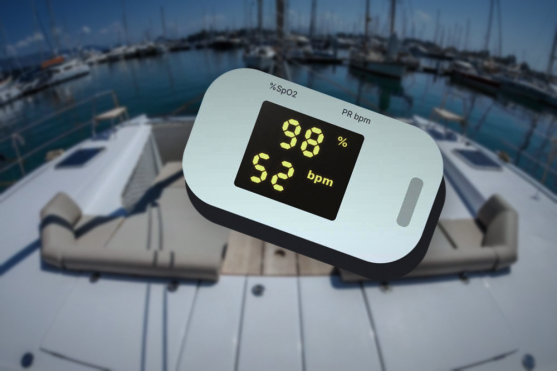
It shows 98 (%)
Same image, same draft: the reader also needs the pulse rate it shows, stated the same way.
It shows 52 (bpm)
